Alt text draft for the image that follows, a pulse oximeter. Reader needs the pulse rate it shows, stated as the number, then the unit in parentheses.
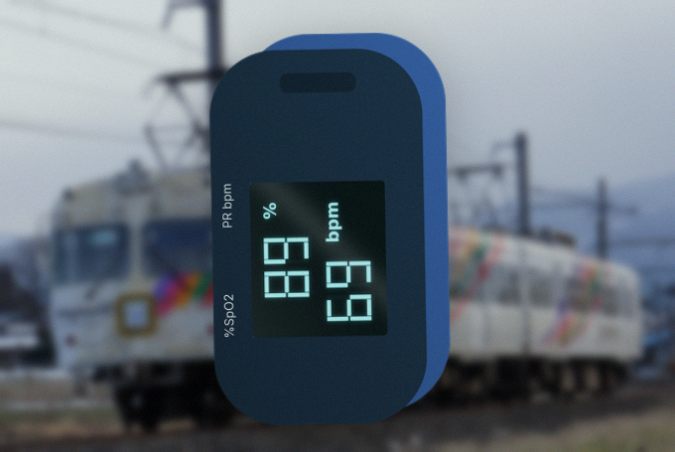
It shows 69 (bpm)
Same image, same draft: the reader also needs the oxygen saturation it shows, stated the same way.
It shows 89 (%)
